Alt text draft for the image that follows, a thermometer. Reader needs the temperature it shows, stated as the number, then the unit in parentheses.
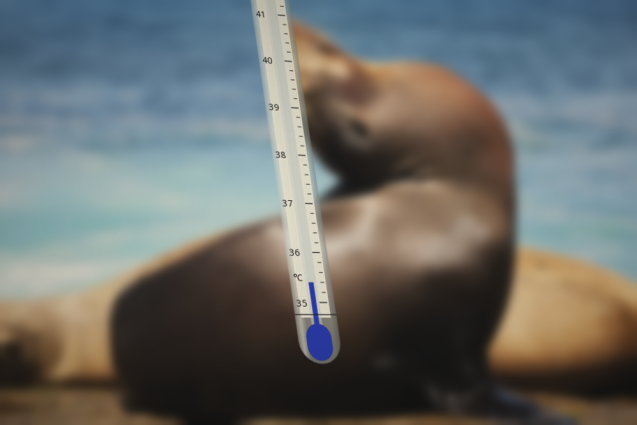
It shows 35.4 (°C)
